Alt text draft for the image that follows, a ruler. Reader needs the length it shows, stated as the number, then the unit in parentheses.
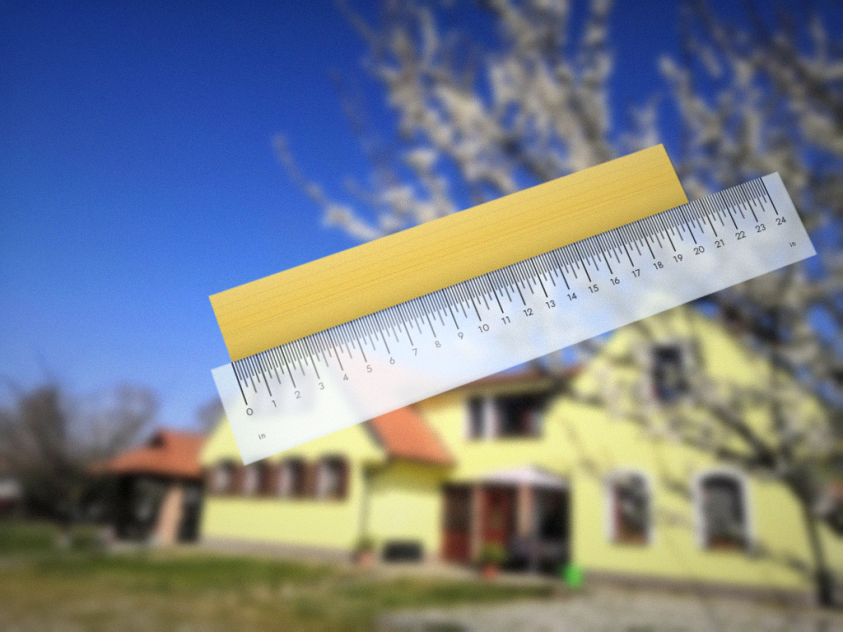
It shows 20.5 (in)
